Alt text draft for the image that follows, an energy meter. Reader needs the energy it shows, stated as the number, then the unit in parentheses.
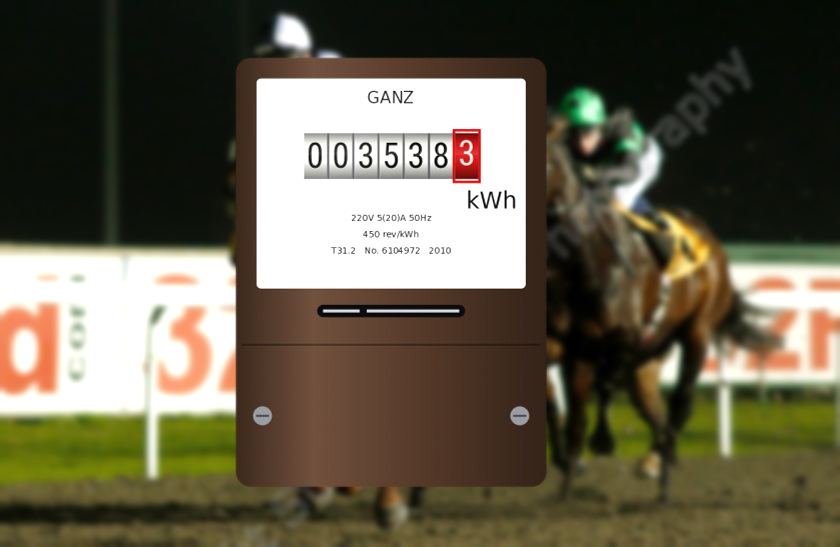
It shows 3538.3 (kWh)
